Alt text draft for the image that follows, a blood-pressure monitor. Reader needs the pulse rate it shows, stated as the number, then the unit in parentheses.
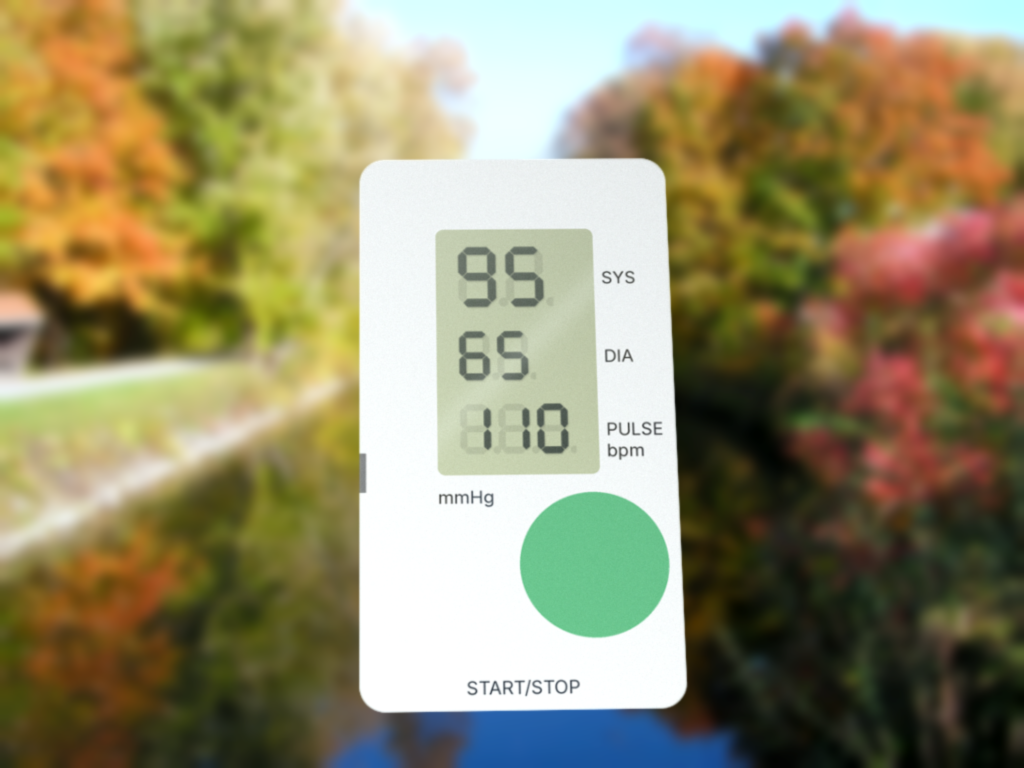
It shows 110 (bpm)
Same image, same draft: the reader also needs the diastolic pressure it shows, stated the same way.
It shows 65 (mmHg)
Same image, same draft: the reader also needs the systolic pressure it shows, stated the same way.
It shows 95 (mmHg)
